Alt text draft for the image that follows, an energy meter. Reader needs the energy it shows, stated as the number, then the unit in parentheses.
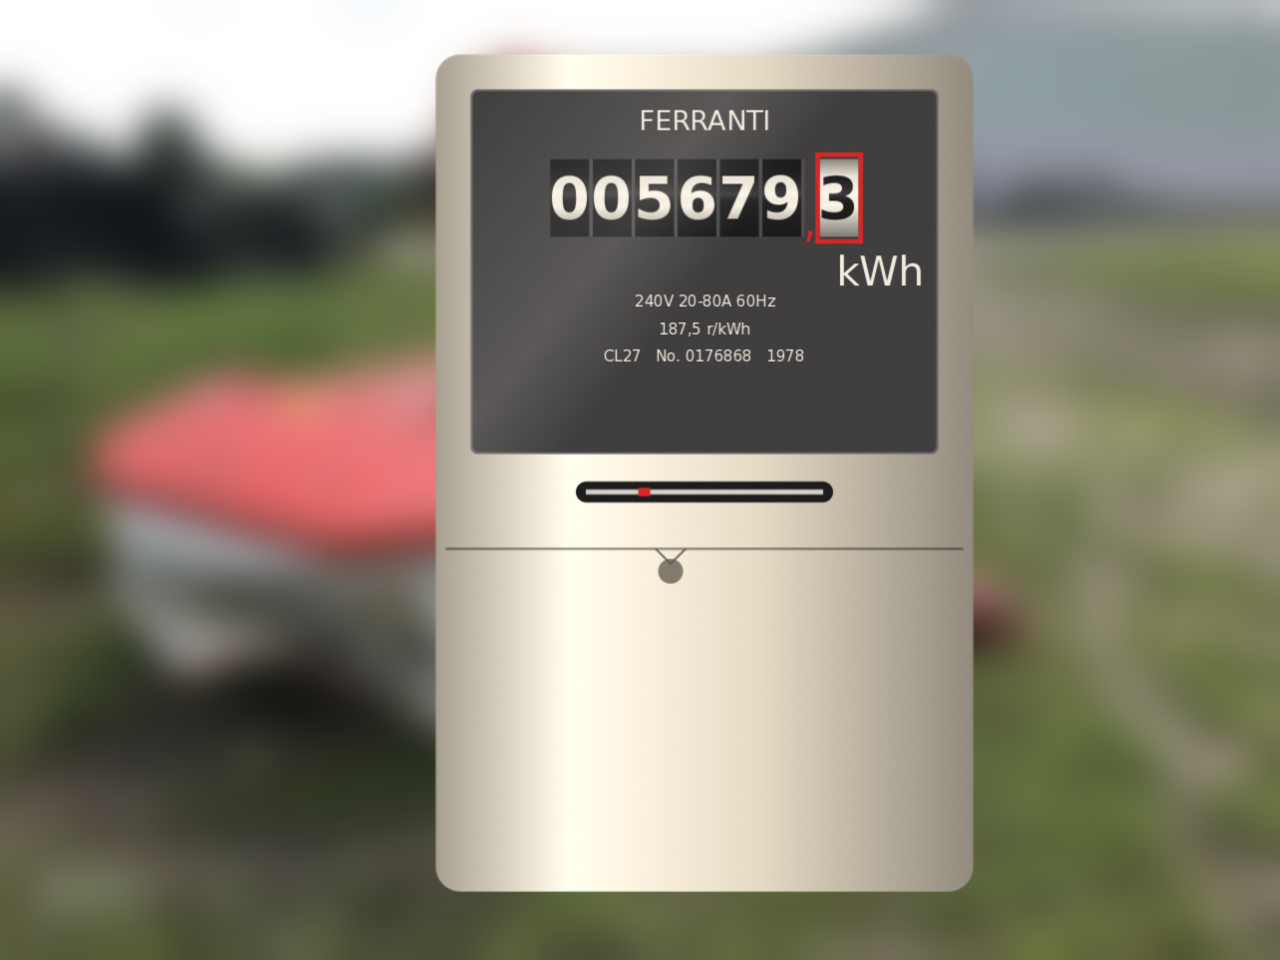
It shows 5679.3 (kWh)
